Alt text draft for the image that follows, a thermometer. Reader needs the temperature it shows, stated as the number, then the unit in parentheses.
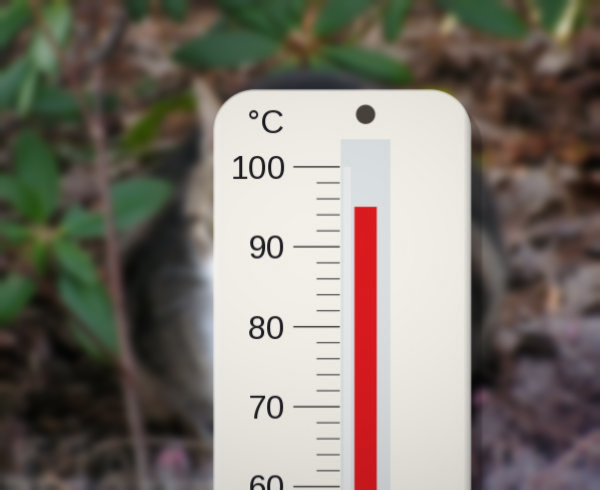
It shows 95 (°C)
